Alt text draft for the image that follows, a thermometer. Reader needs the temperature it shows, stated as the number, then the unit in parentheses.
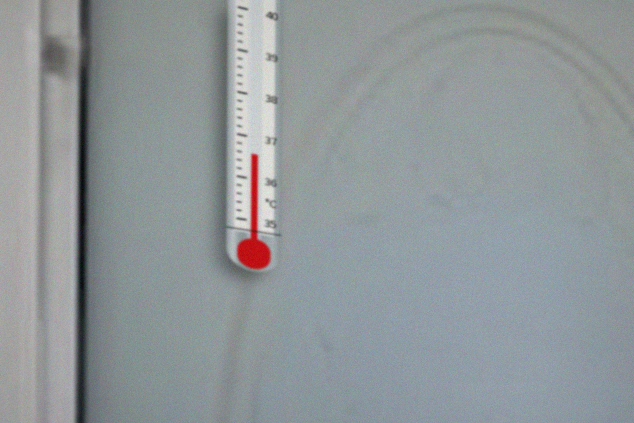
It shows 36.6 (°C)
